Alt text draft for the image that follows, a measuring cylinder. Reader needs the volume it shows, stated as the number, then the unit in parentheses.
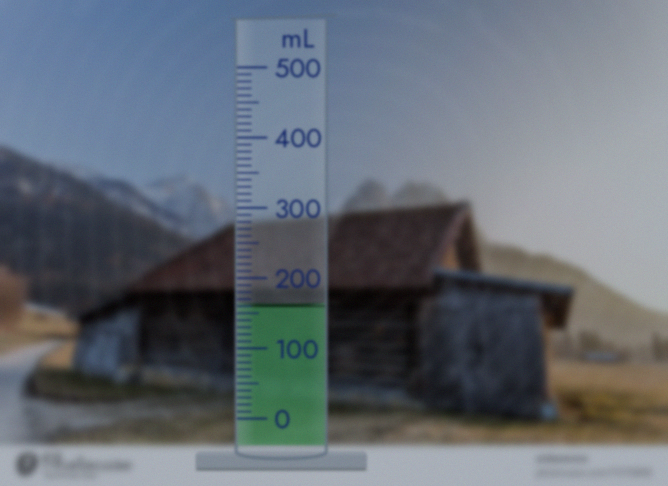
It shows 160 (mL)
